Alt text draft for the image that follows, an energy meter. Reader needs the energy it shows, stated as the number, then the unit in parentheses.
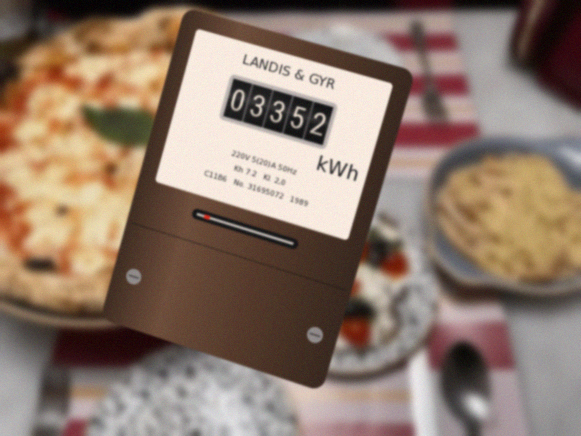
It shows 3352 (kWh)
